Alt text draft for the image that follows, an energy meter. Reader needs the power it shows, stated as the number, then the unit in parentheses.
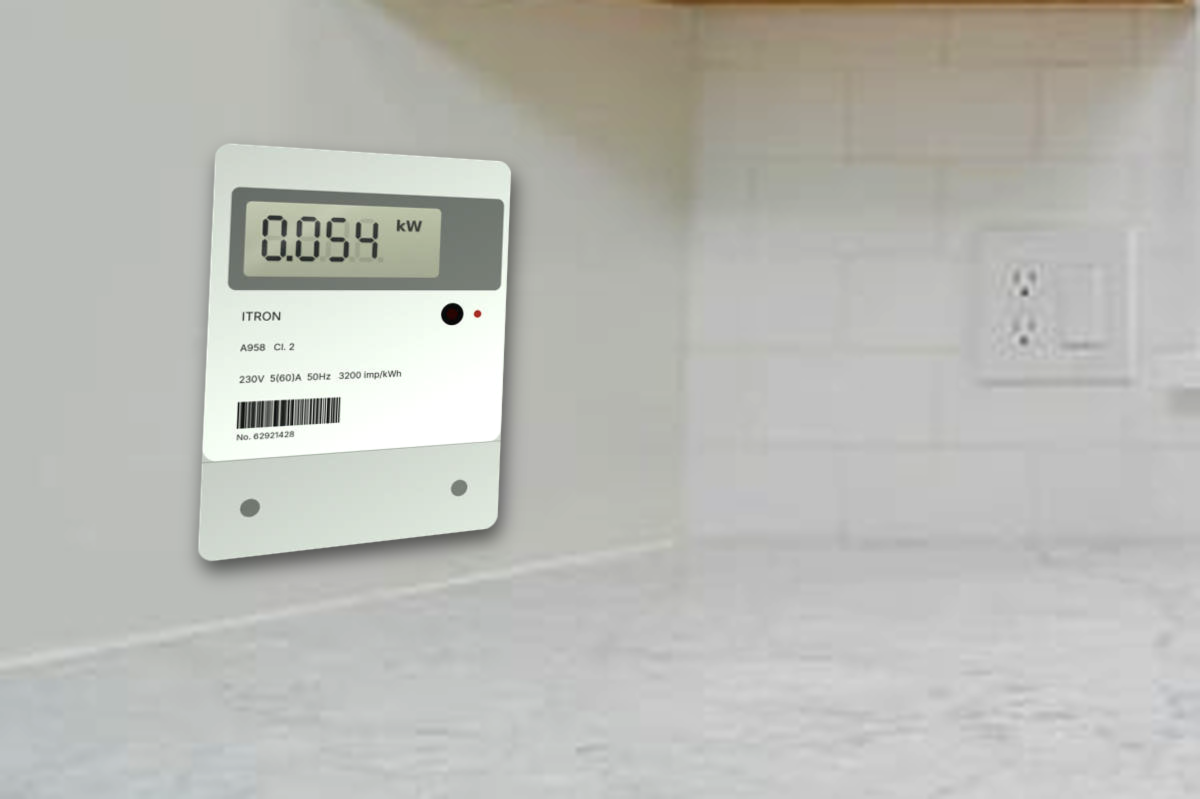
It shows 0.054 (kW)
